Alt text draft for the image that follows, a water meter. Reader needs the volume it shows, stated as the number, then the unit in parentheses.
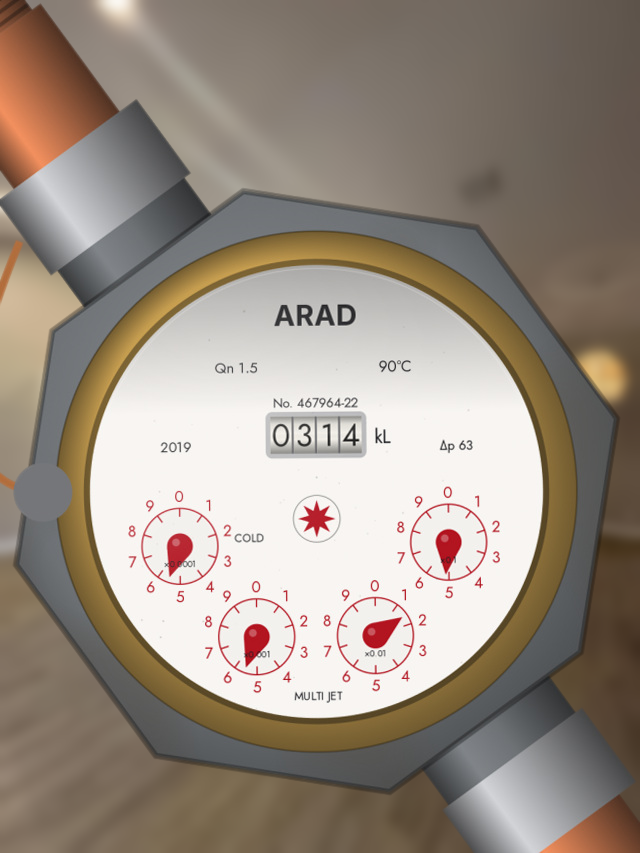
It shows 314.5155 (kL)
